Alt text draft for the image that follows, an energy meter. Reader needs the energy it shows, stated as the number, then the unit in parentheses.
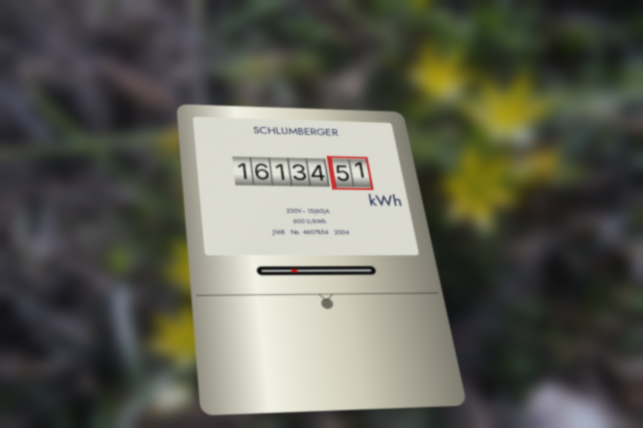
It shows 16134.51 (kWh)
